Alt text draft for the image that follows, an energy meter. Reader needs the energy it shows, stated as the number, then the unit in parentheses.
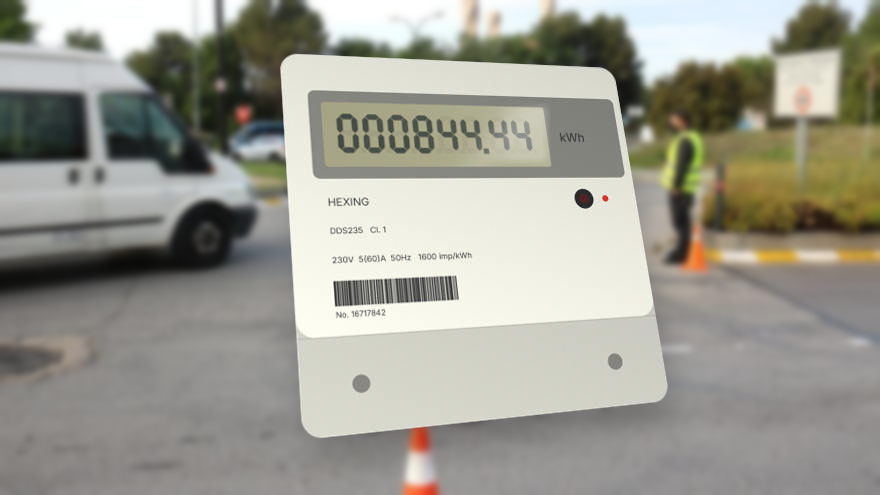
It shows 844.44 (kWh)
